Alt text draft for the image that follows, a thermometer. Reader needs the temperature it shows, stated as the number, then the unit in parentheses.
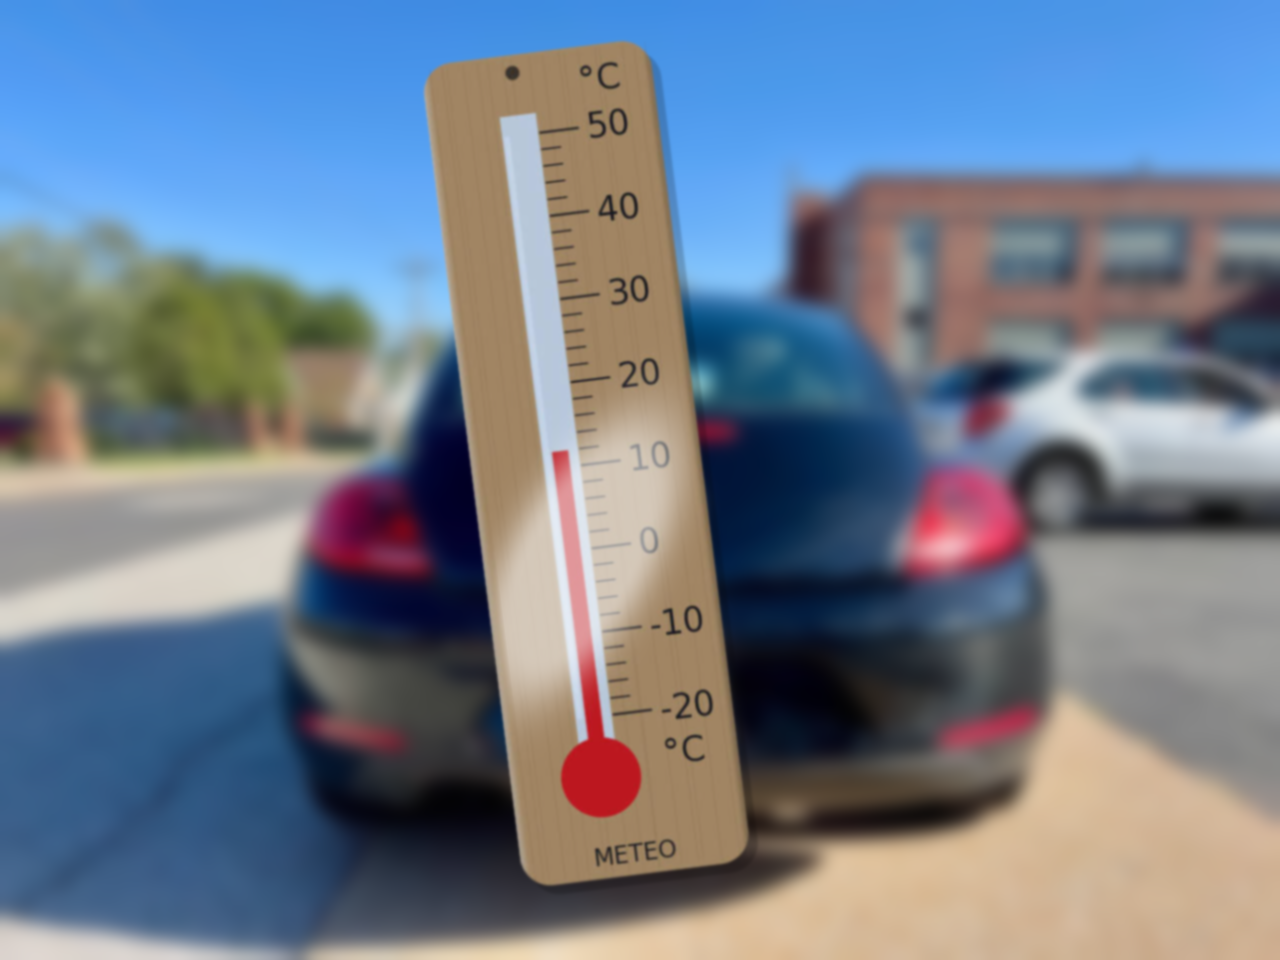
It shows 12 (°C)
